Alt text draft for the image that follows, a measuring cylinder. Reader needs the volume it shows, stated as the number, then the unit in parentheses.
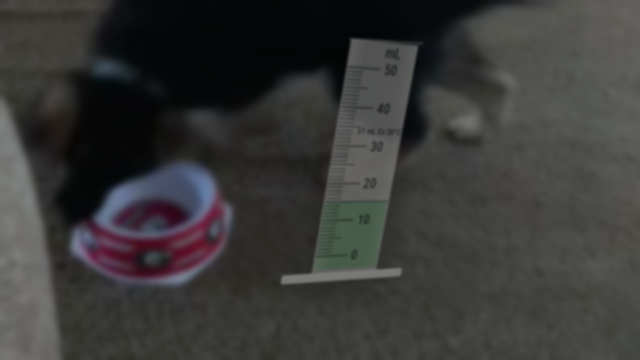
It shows 15 (mL)
